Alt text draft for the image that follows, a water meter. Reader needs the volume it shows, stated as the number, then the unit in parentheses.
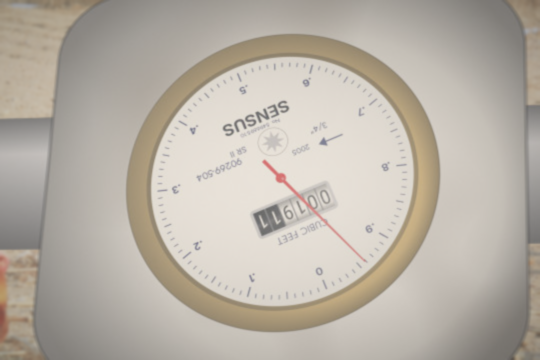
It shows 1910.94 (ft³)
